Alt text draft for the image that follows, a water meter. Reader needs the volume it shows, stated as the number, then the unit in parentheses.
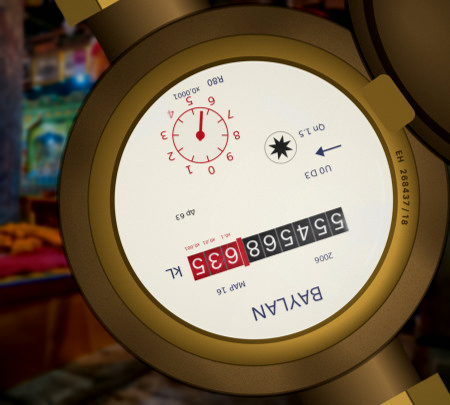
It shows 554568.6355 (kL)
